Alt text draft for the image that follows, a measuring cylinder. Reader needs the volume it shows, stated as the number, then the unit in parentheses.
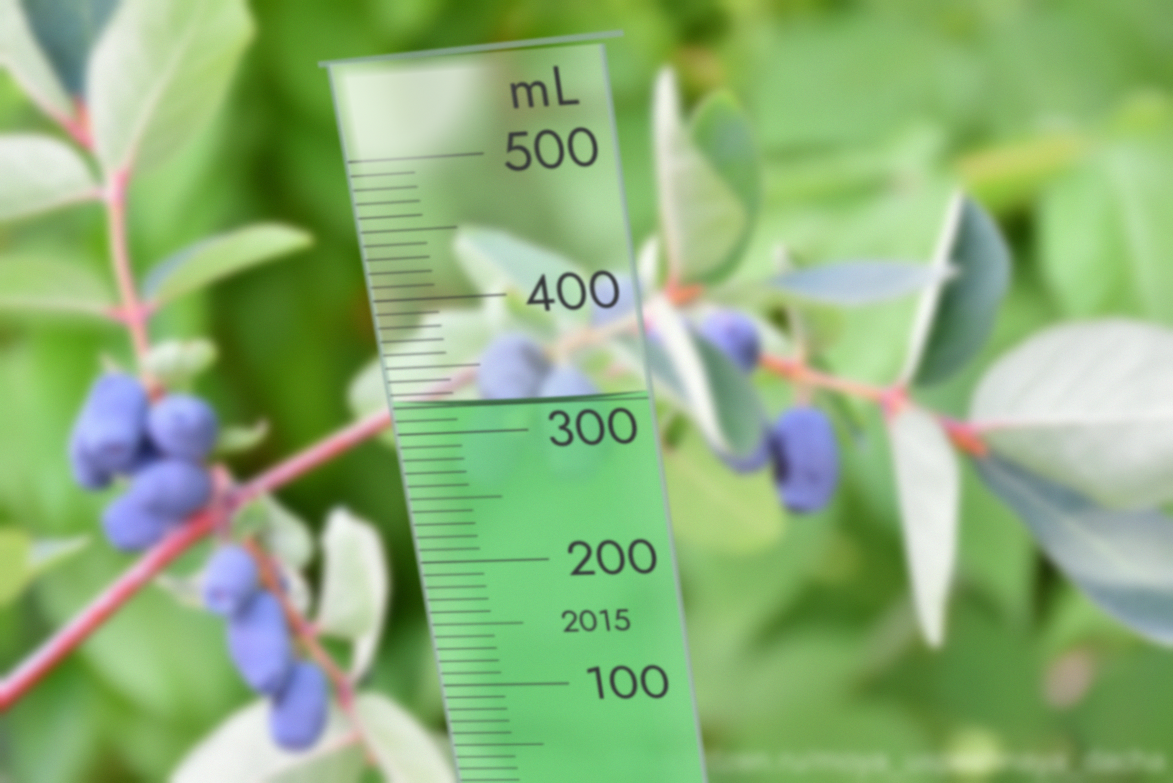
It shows 320 (mL)
